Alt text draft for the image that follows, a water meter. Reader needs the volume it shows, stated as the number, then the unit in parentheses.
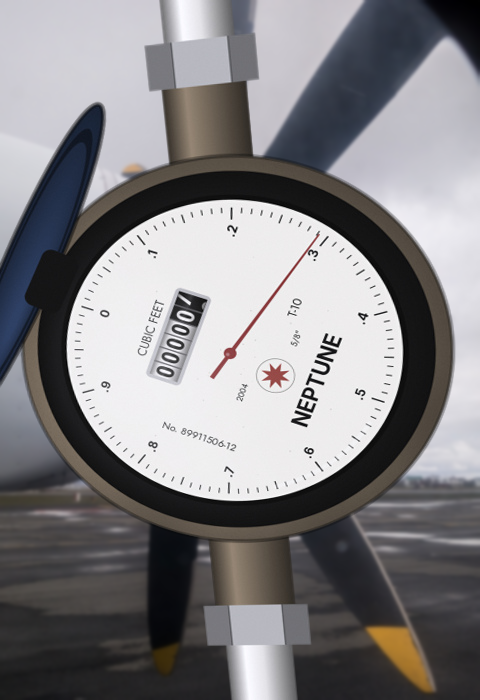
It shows 7.29 (ft³)
